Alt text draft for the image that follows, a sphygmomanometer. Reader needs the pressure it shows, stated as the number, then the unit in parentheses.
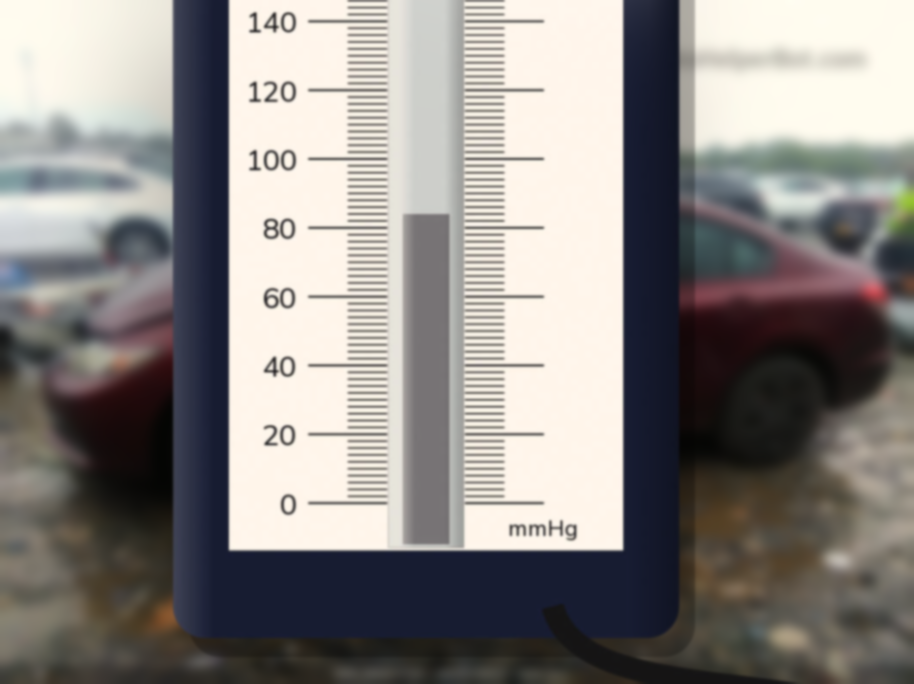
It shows 84 (mmHg)
